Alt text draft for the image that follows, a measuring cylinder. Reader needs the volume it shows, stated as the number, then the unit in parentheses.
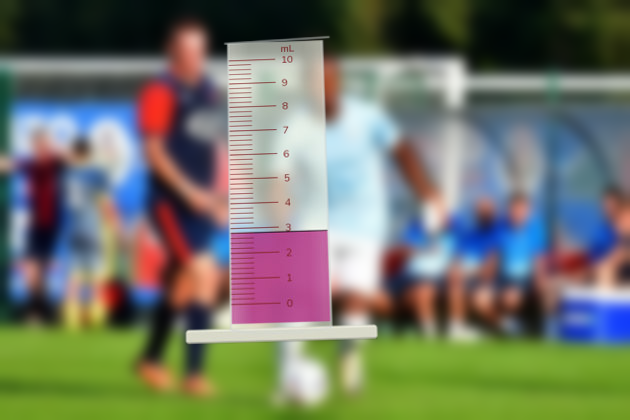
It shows 2.8 (mL)
